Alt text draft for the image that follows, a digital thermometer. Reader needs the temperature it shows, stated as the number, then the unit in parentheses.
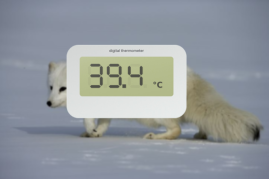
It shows 39.4 (°C)
